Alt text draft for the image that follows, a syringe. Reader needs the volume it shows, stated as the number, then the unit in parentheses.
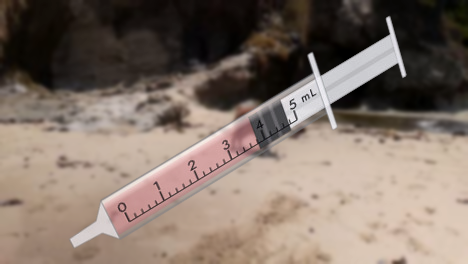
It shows 3.8 (mL)
